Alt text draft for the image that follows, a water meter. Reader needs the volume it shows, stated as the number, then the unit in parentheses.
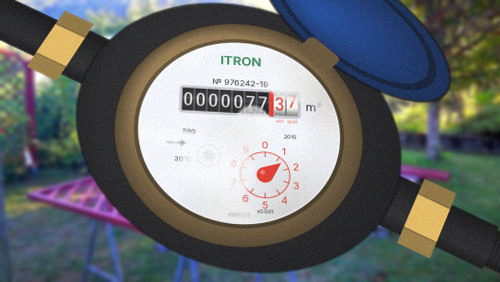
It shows 77.371 (m³)
